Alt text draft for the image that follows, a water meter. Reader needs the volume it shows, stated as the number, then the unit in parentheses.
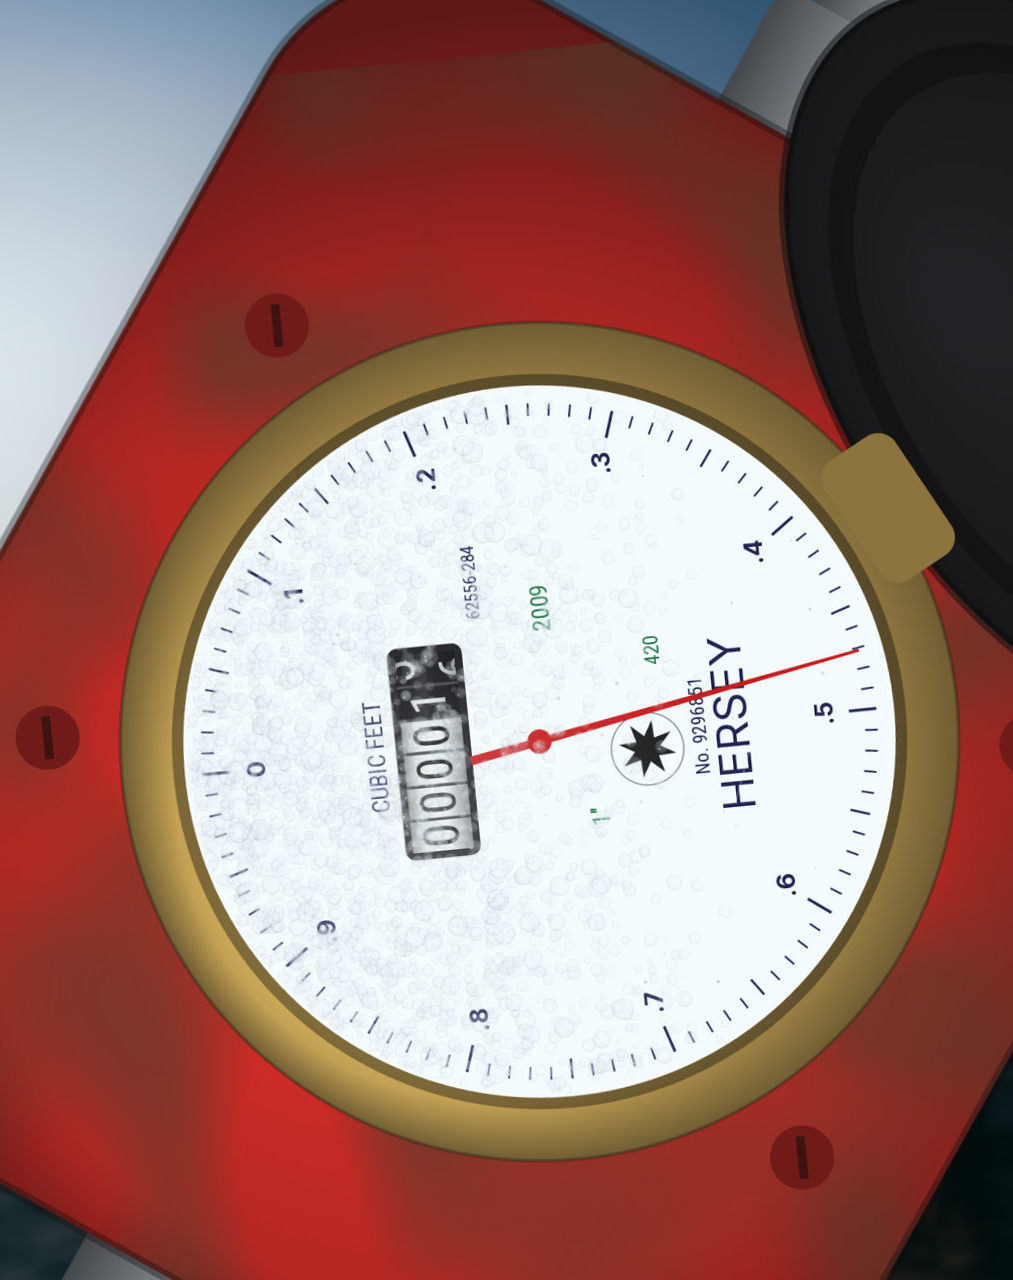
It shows 15.47 (ft³)
